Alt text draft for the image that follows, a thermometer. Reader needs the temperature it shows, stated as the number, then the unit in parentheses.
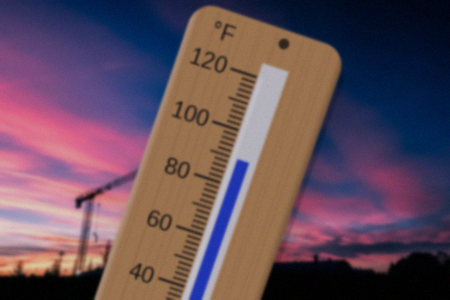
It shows 90 (°F)
